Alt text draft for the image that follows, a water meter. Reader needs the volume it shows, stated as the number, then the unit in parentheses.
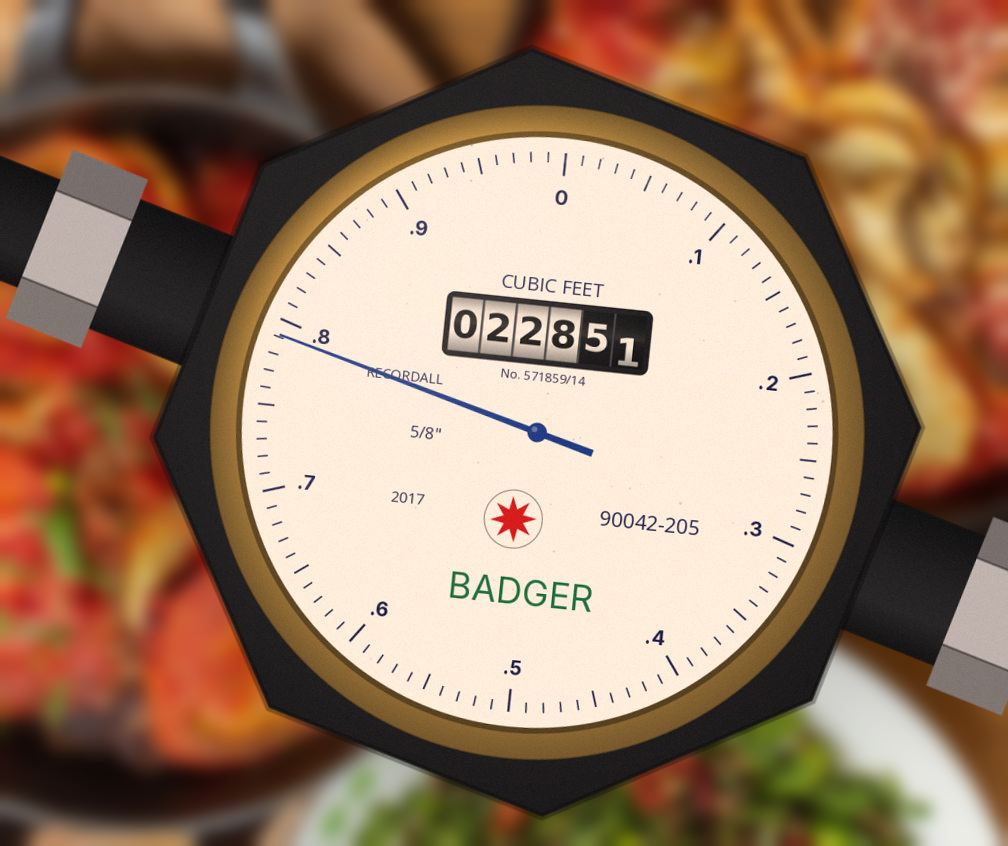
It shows 22850.79 (ft³)
